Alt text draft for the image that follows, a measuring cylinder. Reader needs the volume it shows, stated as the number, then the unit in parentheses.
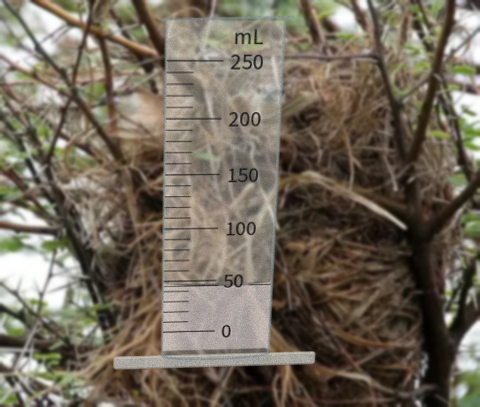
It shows 45 (mL)
